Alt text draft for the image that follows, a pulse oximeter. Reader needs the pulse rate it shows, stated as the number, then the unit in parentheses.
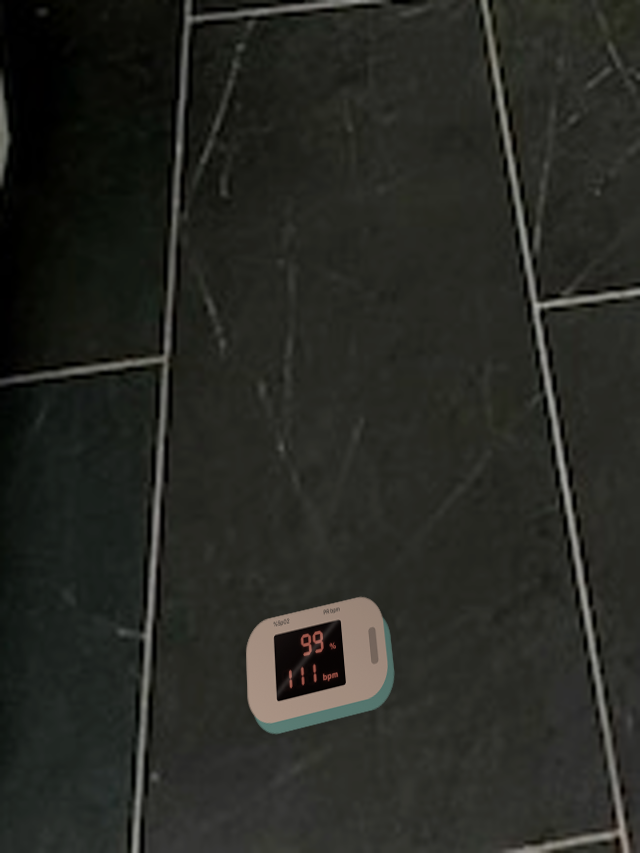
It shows 111 (bpm)
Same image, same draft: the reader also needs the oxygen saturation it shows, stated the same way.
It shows 99 (%)
